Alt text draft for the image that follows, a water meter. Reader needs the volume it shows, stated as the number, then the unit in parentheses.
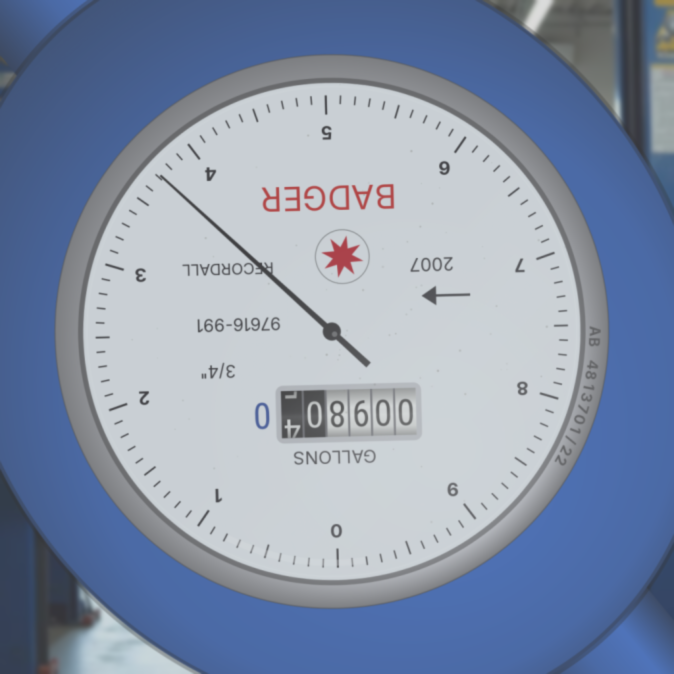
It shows 98043.7 (gal)
